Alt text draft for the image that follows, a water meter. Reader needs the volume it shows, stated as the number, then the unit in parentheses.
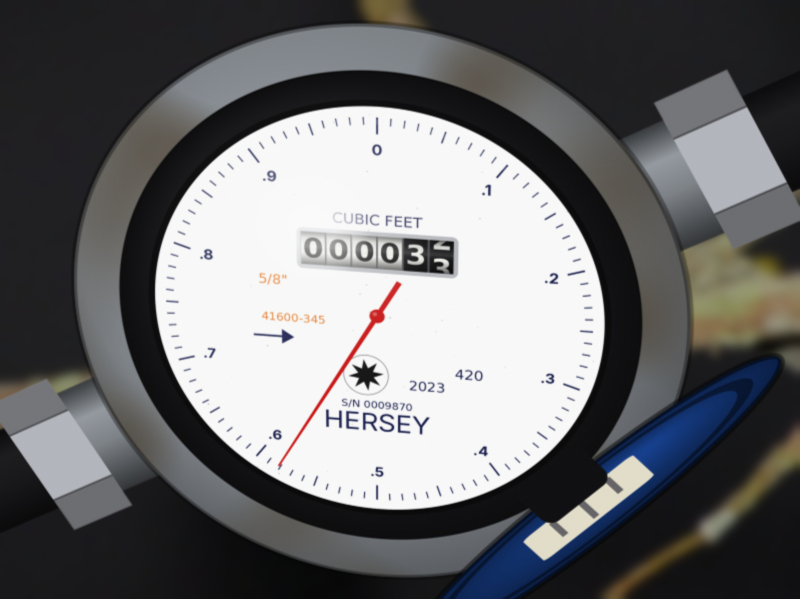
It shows 32.58 (ft³)
